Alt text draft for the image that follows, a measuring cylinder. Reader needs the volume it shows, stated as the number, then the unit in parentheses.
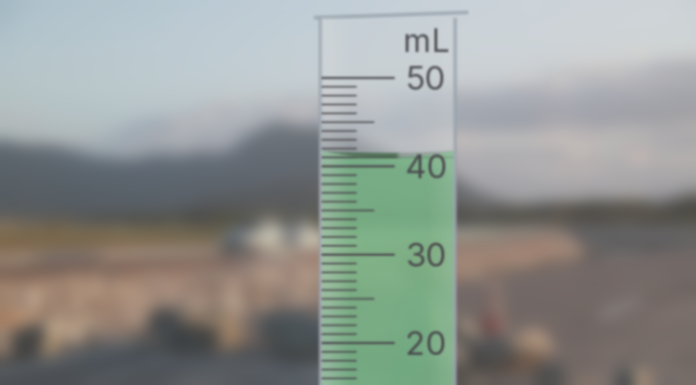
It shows 41 (mL)
